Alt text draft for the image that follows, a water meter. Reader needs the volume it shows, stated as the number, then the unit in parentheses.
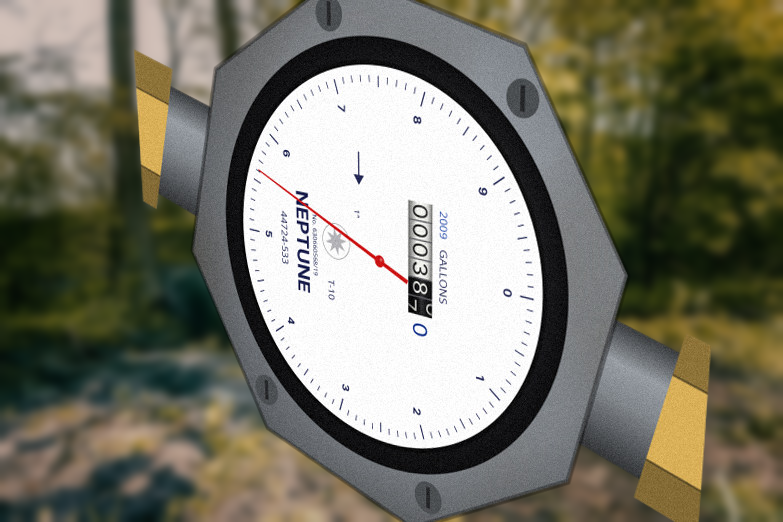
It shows 3865.6 (gal)
